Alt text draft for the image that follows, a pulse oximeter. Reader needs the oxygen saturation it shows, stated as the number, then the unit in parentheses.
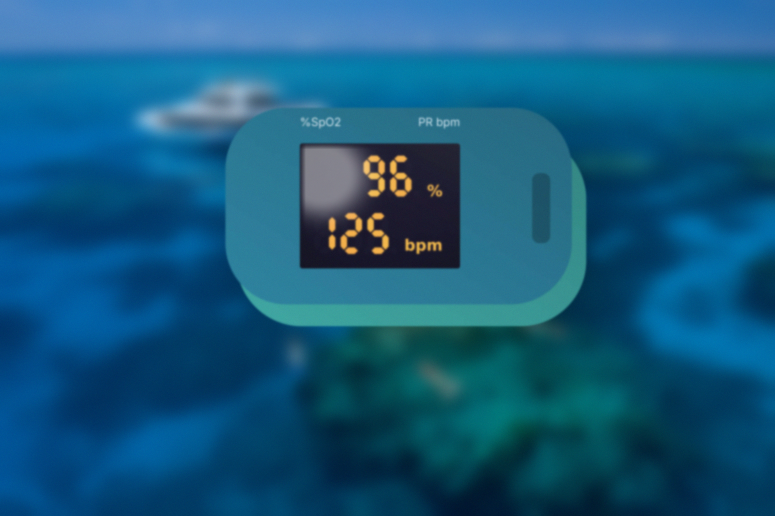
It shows 96 (%)
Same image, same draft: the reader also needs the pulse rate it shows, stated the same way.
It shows 125 (bpm)
